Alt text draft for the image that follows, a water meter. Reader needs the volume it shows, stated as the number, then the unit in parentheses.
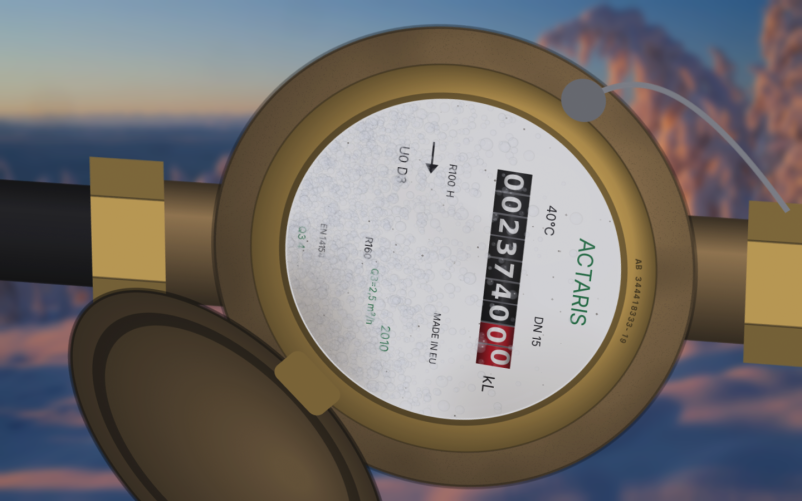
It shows 23740.00 (kL)
